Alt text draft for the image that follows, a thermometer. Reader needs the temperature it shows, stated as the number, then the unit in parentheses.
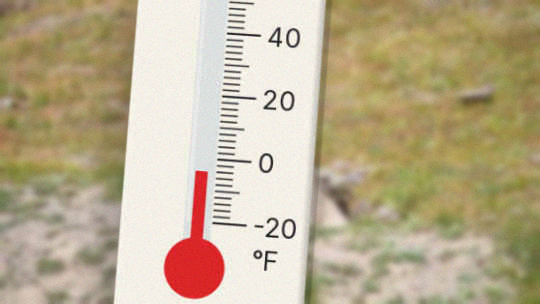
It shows -4 (°F)
